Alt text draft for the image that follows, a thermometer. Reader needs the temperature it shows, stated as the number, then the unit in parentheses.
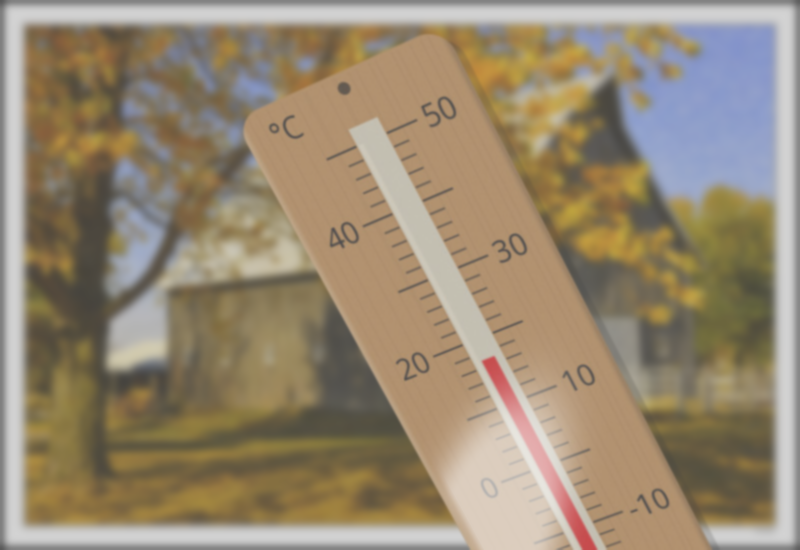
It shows 17 (°C)
